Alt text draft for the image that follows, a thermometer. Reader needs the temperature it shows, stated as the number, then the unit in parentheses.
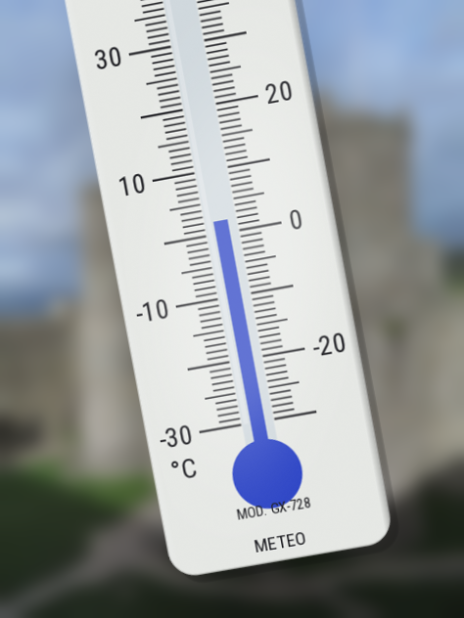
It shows 2 (°C)
